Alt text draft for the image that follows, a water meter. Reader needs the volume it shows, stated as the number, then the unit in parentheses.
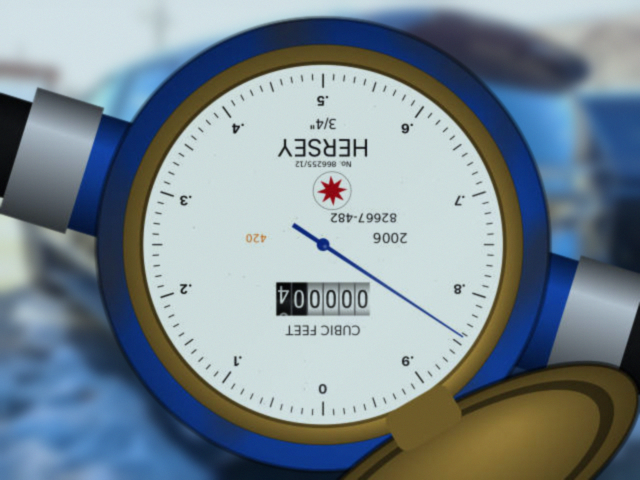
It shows 3.84 (ft³)
